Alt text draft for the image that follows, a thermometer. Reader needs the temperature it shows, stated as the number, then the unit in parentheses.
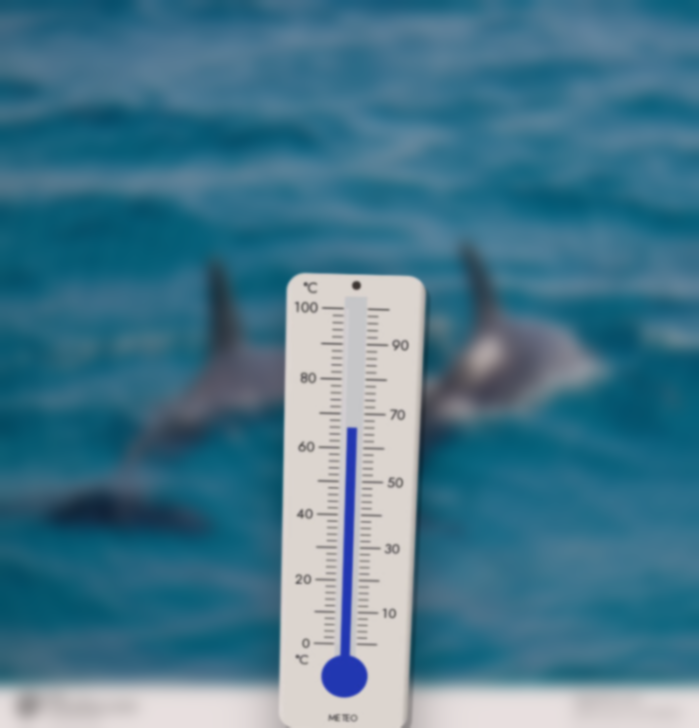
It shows 66 (°C)
